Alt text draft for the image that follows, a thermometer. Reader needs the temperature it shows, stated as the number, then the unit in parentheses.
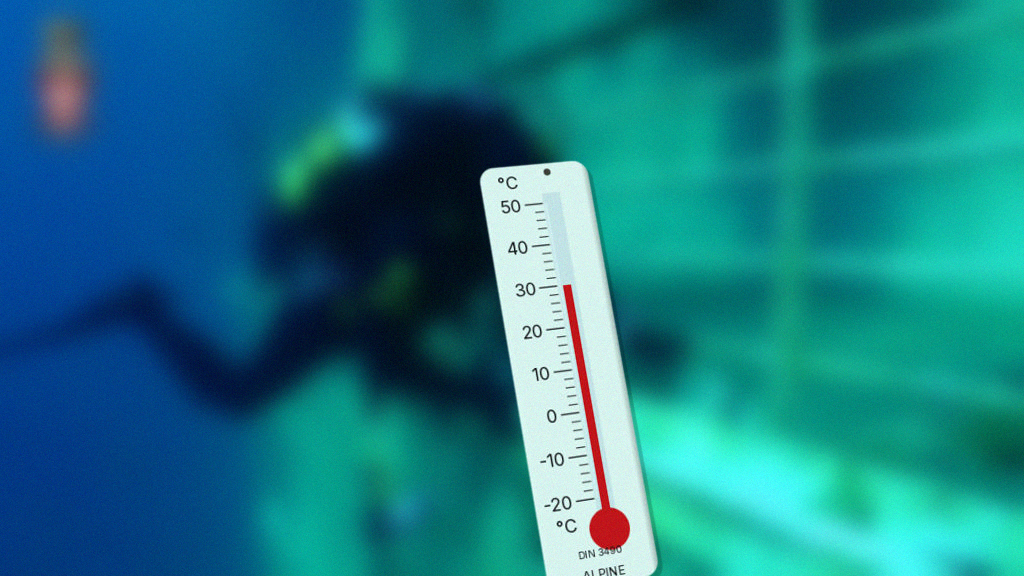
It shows 30 (°C)
